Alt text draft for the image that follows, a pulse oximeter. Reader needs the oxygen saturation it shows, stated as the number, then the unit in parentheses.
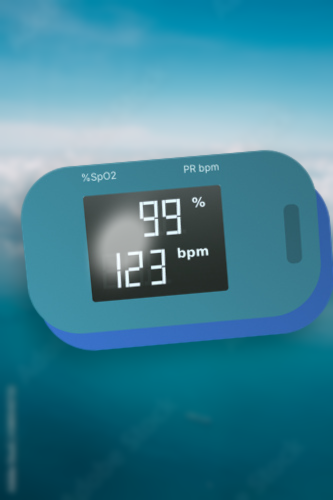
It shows 99 (%)
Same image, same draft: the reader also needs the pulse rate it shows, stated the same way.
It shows 123 (bpm)
